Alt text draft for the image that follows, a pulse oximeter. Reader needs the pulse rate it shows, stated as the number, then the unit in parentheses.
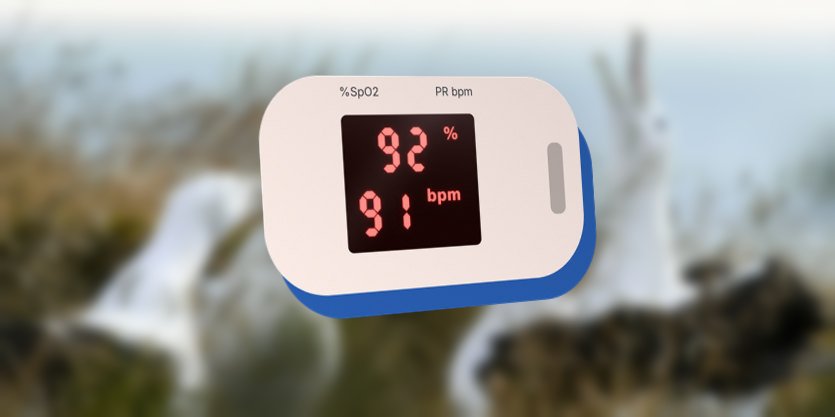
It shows 91 (bpm)
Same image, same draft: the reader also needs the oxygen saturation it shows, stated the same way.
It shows 92 (%)
